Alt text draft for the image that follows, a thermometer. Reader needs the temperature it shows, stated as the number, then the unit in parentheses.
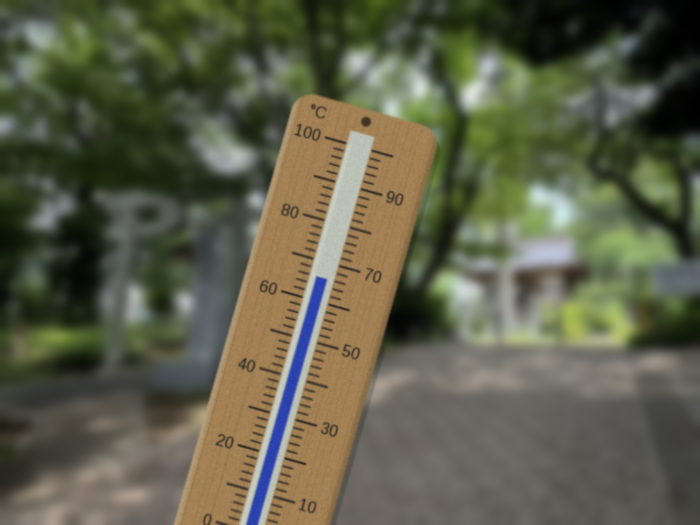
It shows 66 (°C)
